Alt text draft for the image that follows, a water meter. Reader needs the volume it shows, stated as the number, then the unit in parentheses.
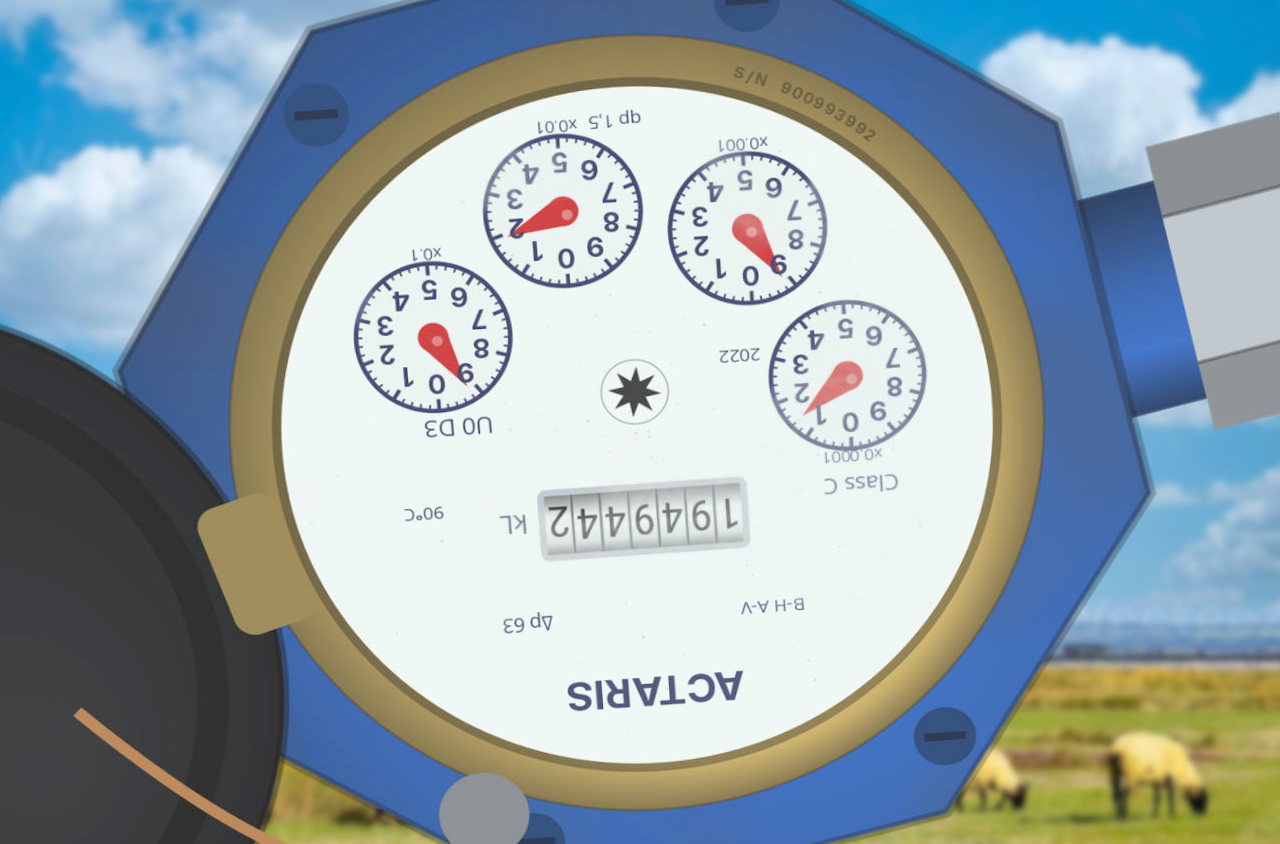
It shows 1949441.9191 (kL)
